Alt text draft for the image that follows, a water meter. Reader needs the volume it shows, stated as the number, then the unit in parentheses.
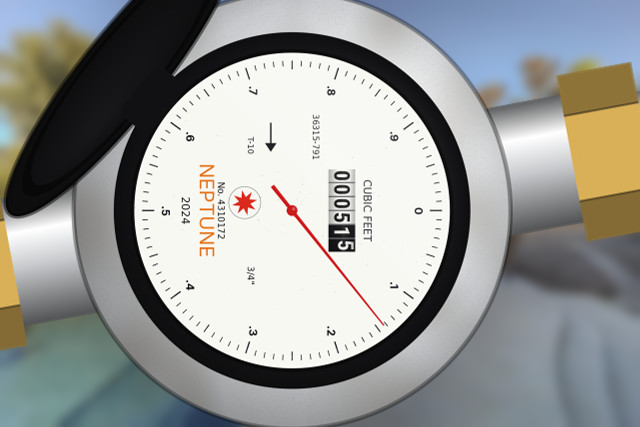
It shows 515.14 (ft³)
